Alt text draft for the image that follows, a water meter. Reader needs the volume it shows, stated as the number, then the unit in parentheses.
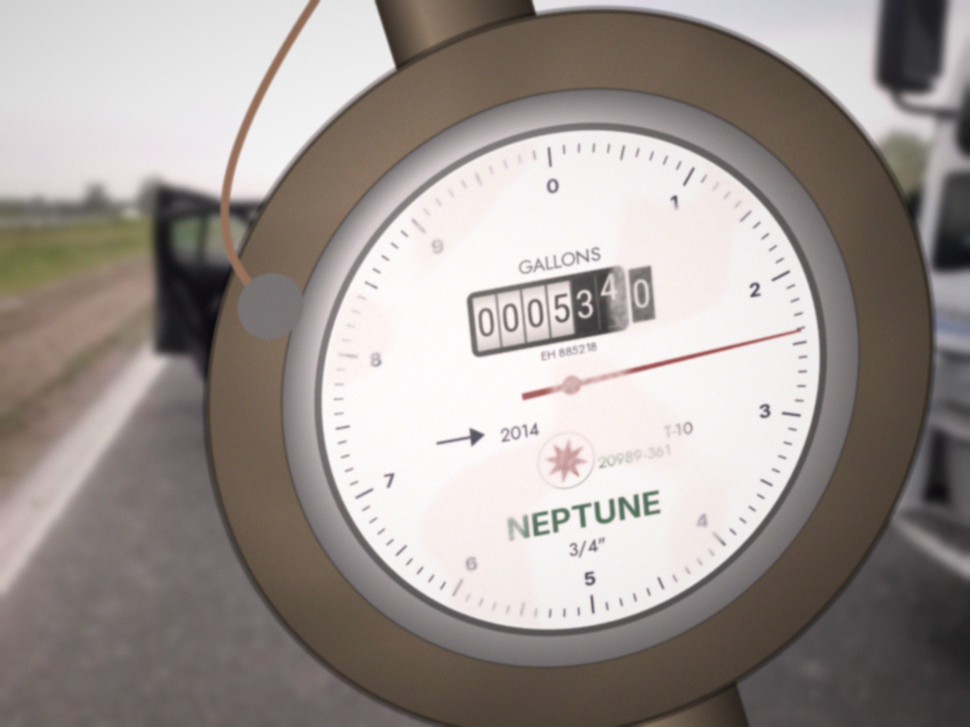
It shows 5342.4 (gal)
